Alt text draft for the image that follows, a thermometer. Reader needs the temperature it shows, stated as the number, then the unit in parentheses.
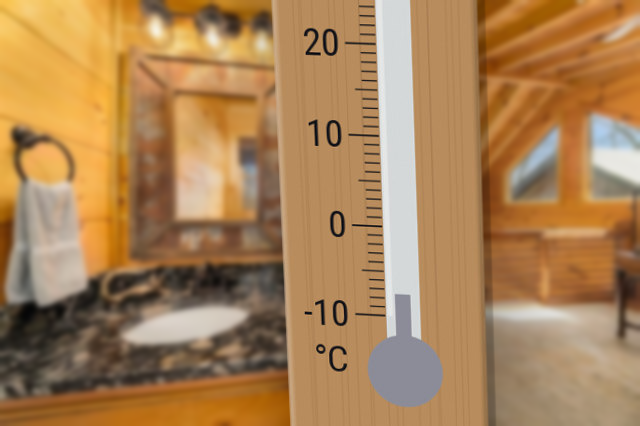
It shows -7.5 (°C)
